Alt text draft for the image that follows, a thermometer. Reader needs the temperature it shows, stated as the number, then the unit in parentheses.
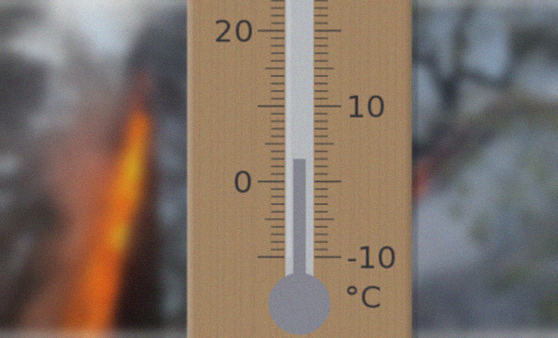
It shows 3 (°C)
